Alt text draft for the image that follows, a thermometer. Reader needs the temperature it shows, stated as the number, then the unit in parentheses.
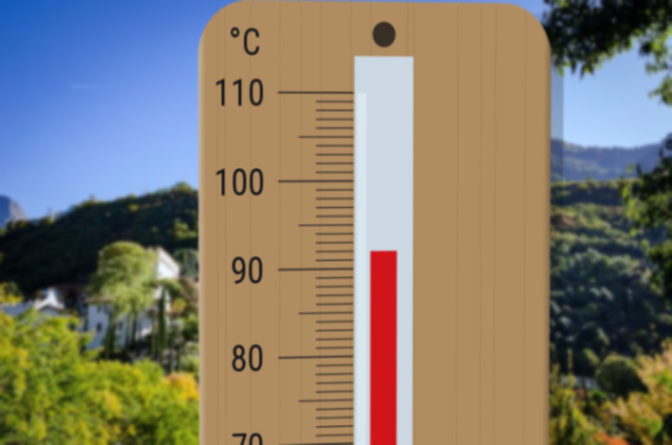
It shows 92 (°C)
